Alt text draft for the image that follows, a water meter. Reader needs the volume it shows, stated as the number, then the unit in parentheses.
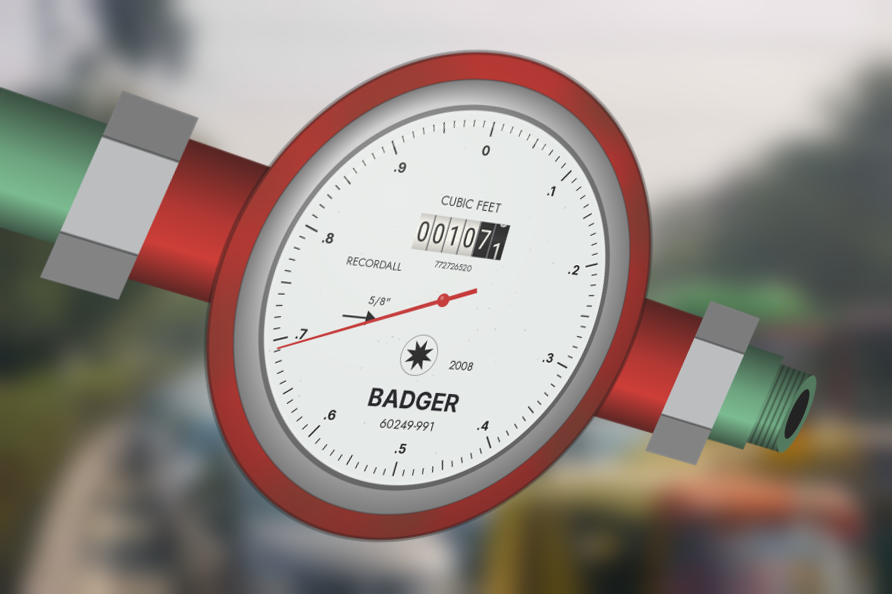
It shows 1070.69 (ft³)
